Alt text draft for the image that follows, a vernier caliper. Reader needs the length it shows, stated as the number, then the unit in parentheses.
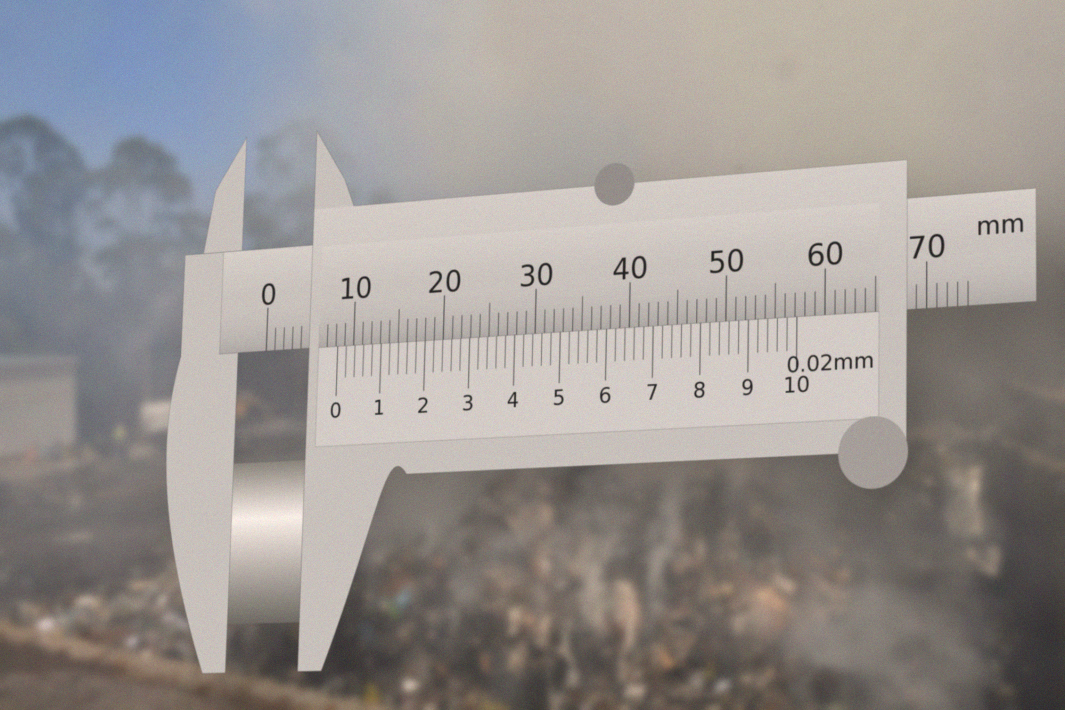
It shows 8.2 (mm)
